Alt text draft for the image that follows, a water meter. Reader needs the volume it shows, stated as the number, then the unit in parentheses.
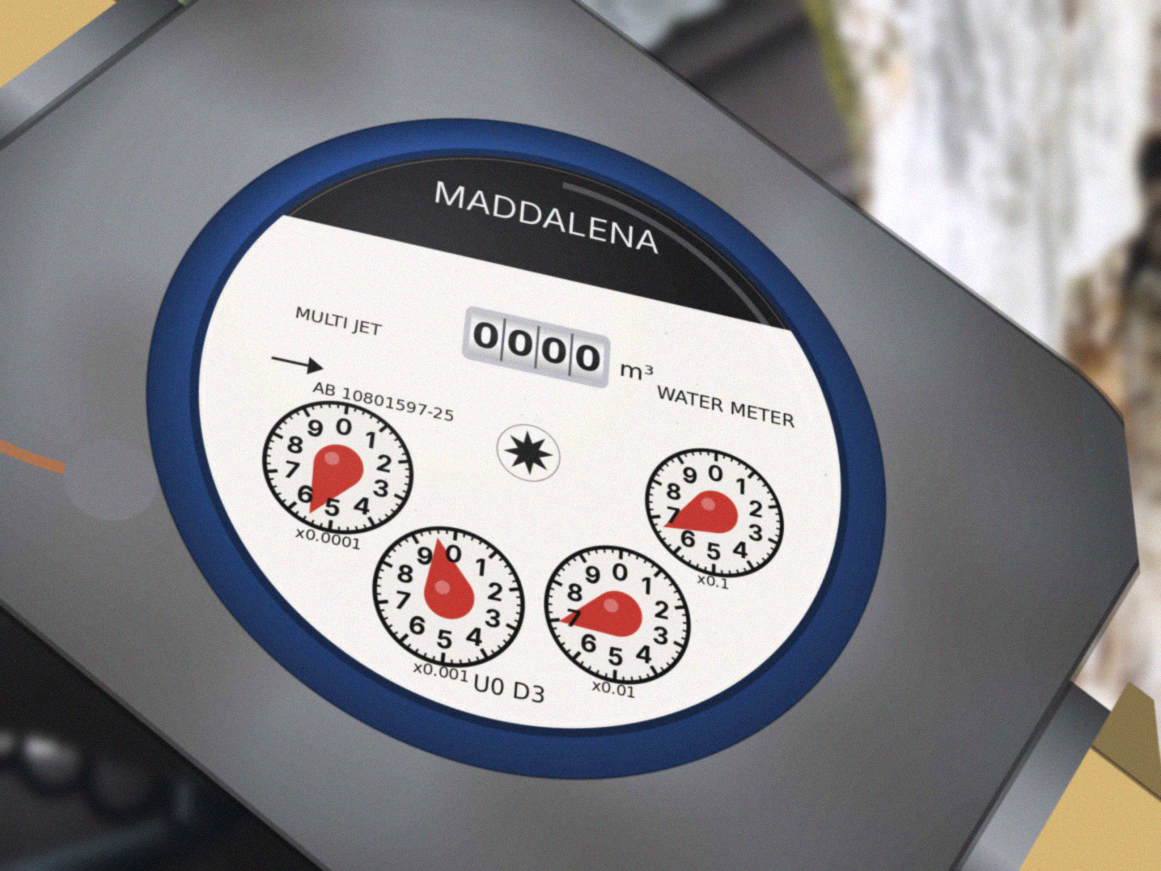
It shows 0.6695 (m³)
